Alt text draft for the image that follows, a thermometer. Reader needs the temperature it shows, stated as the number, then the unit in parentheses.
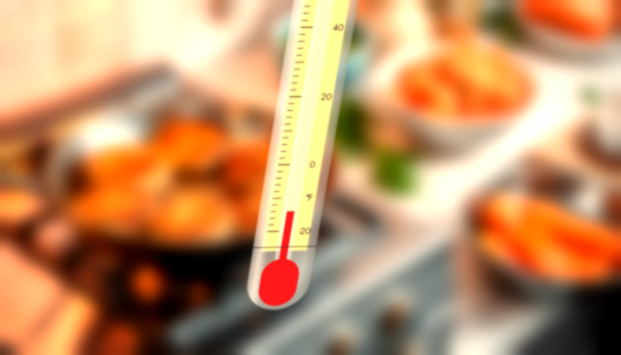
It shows -14 (°F)
